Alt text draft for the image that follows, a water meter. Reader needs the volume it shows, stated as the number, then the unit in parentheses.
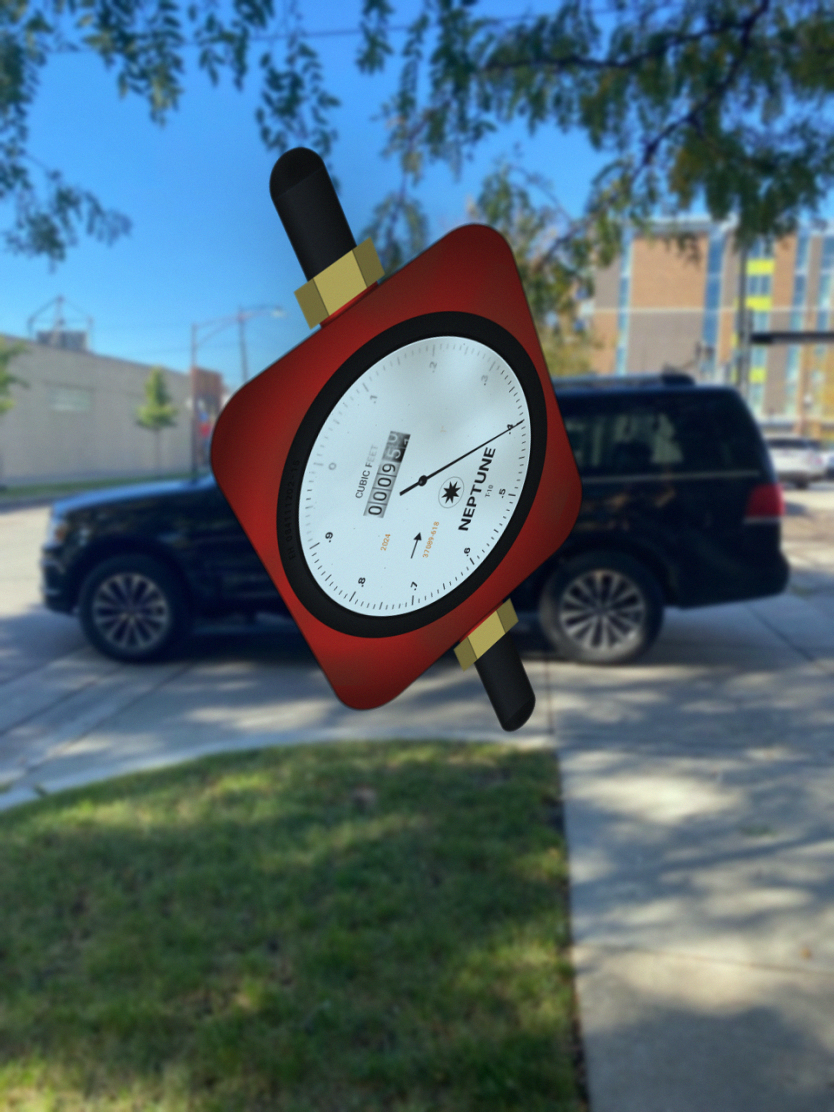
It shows 950.40 (ft³)
